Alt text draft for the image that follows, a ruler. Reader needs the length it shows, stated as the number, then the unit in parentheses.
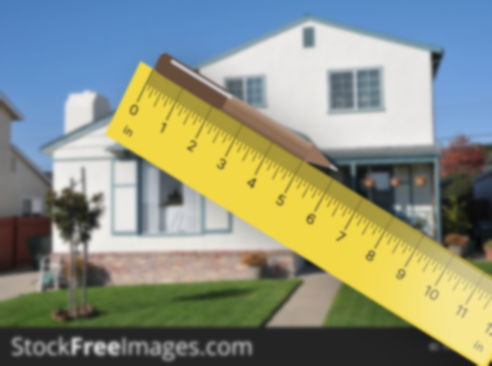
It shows 6 (in)
